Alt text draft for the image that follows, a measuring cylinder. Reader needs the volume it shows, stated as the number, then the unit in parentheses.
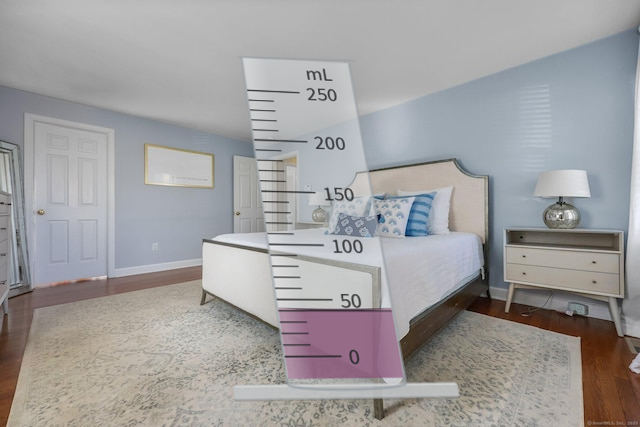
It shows 40 (mL)
